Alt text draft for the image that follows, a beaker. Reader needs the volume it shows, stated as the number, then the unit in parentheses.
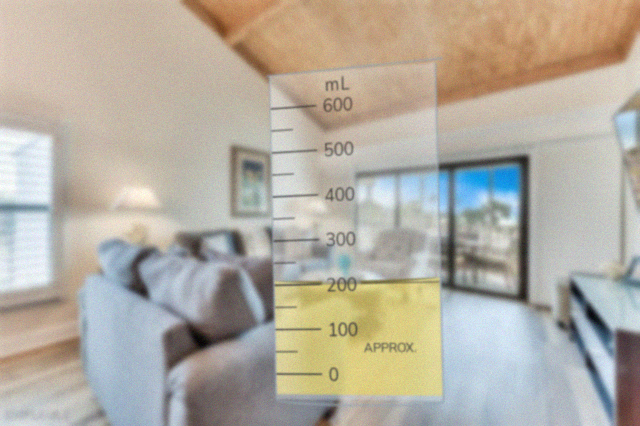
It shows 200 (mL)
